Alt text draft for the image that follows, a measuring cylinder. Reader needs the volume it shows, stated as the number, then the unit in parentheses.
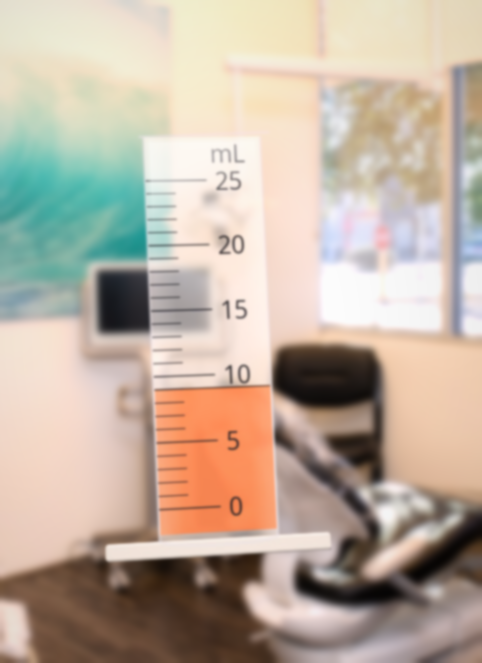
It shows 9 (mL)
